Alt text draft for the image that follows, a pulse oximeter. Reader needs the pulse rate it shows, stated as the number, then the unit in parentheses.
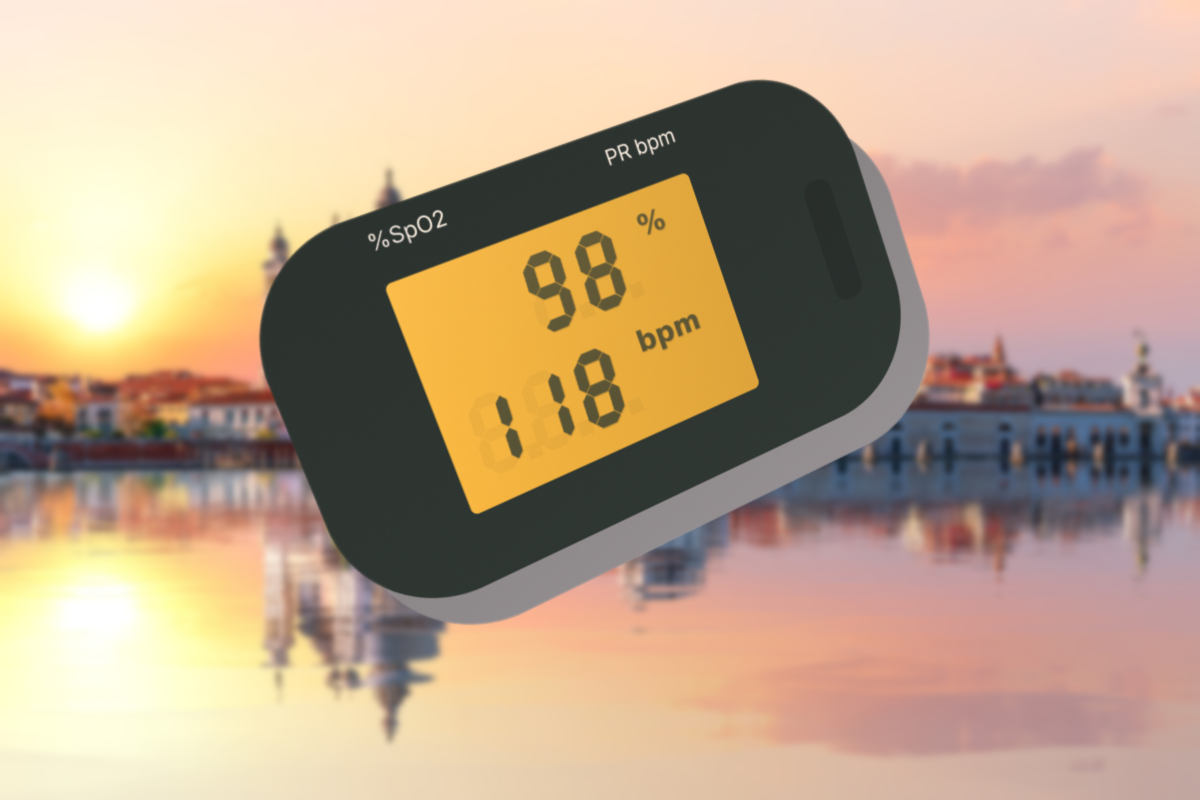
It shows 118 (bpm)
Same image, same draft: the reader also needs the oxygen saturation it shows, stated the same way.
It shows 98 (%)
